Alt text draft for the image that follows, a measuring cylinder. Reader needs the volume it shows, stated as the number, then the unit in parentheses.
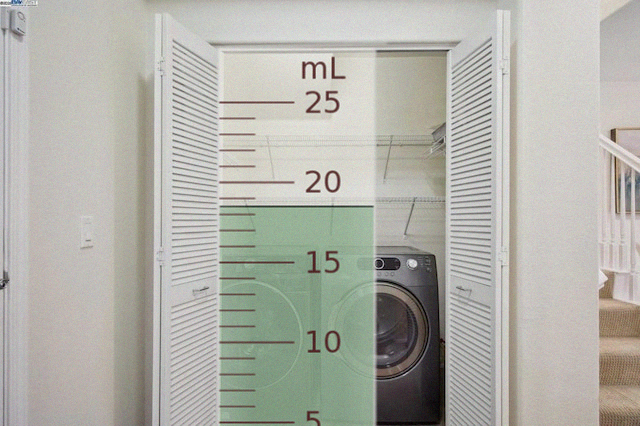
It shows 18.5 (mL)
